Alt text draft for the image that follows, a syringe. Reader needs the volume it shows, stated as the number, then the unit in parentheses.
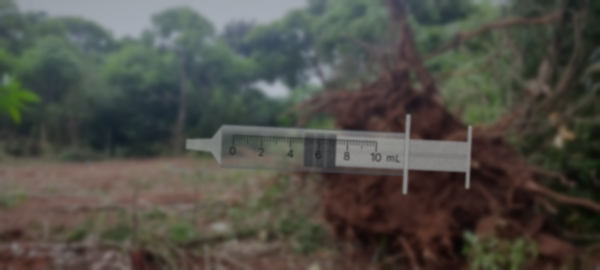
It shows 5 (mL)
